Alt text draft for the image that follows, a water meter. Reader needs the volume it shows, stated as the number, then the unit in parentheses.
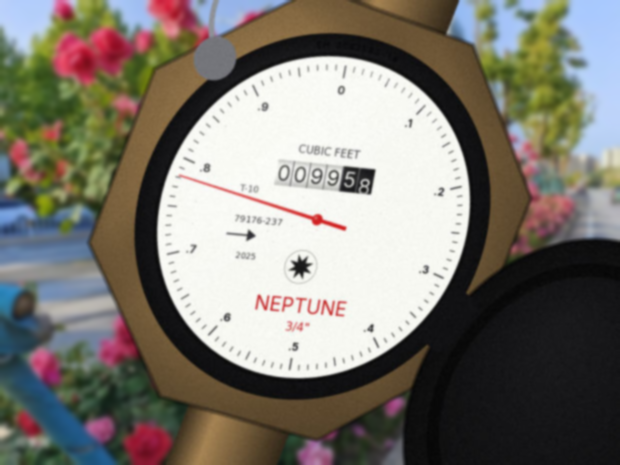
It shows 9957.78 (ft³)
